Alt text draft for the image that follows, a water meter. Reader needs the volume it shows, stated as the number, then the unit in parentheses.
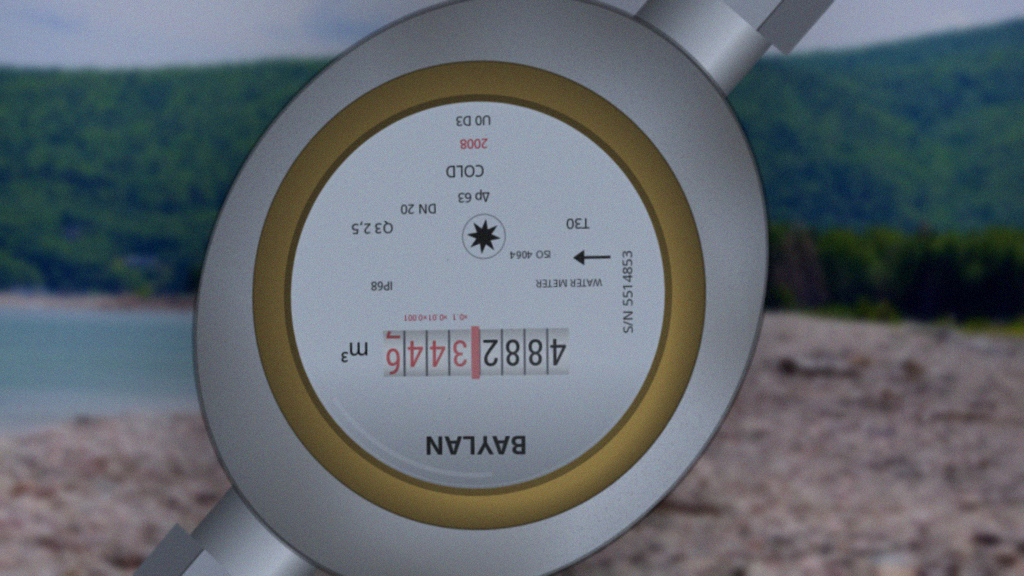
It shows 4882.3446 (m³)
